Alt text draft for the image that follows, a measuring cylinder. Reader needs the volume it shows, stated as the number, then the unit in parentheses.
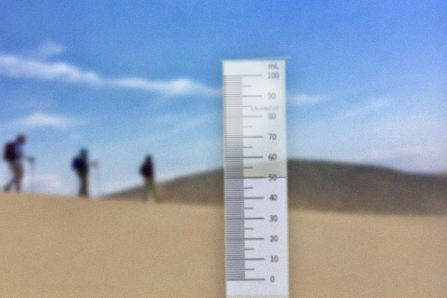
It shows 50 (mL)
